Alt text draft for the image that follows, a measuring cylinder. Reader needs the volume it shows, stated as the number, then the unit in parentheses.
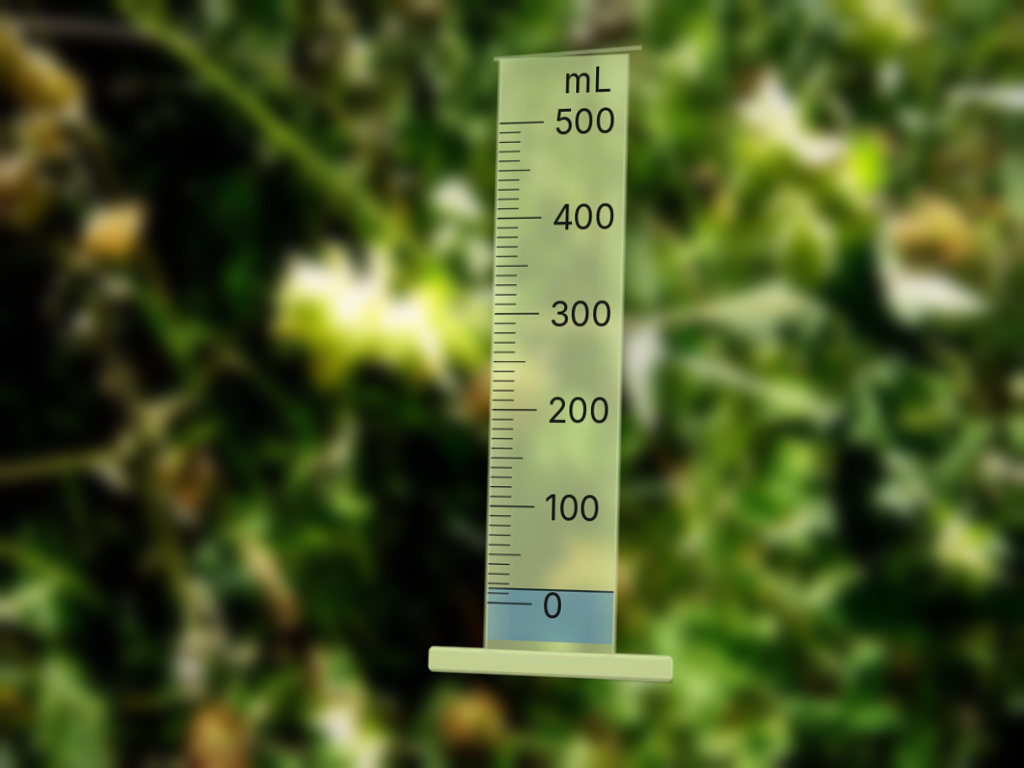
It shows 15 (mL)
